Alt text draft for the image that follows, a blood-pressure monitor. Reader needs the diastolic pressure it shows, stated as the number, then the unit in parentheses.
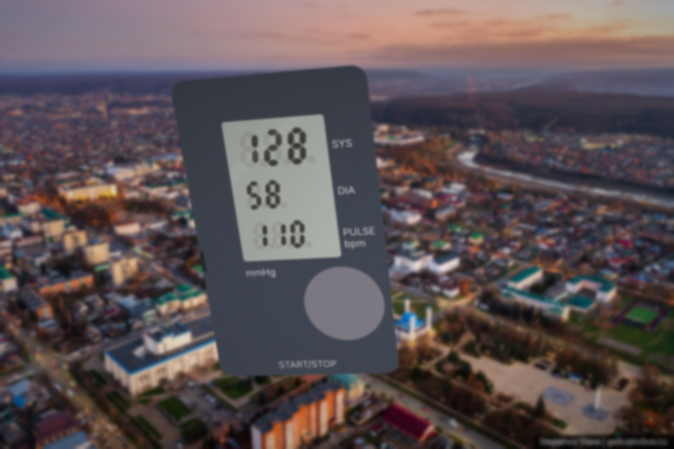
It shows 58 (mmHg)
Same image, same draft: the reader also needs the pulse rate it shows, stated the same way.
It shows 110 (bpm)
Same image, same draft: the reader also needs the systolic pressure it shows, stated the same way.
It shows 128 (mmHg)
